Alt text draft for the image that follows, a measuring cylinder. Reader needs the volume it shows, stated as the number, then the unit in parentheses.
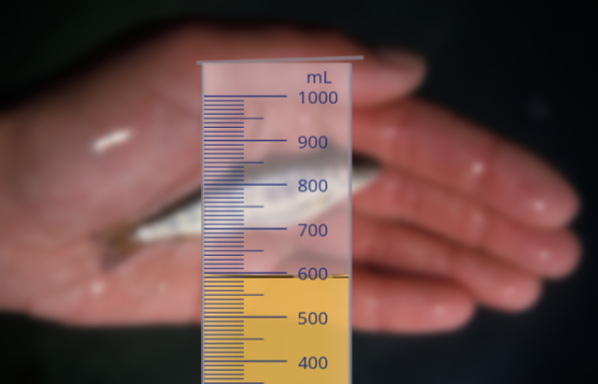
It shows 590 (mL)
